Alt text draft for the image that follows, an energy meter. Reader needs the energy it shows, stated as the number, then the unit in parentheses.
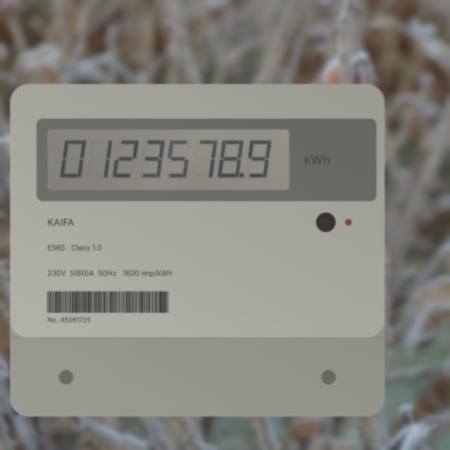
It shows 123578.9 (kWh)
